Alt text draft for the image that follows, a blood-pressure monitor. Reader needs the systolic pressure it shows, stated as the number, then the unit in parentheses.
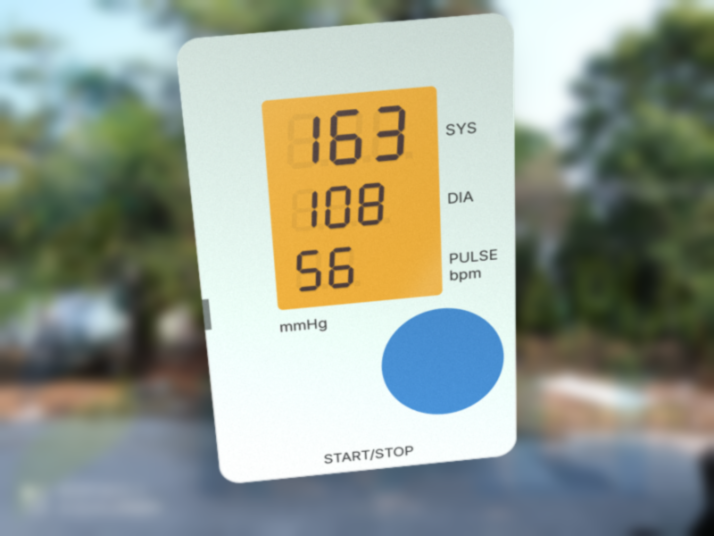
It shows 163 (mmHg)
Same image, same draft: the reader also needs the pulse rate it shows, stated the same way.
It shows 56 (bpm)
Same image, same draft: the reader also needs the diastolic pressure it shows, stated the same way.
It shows 108 (mmHg)
